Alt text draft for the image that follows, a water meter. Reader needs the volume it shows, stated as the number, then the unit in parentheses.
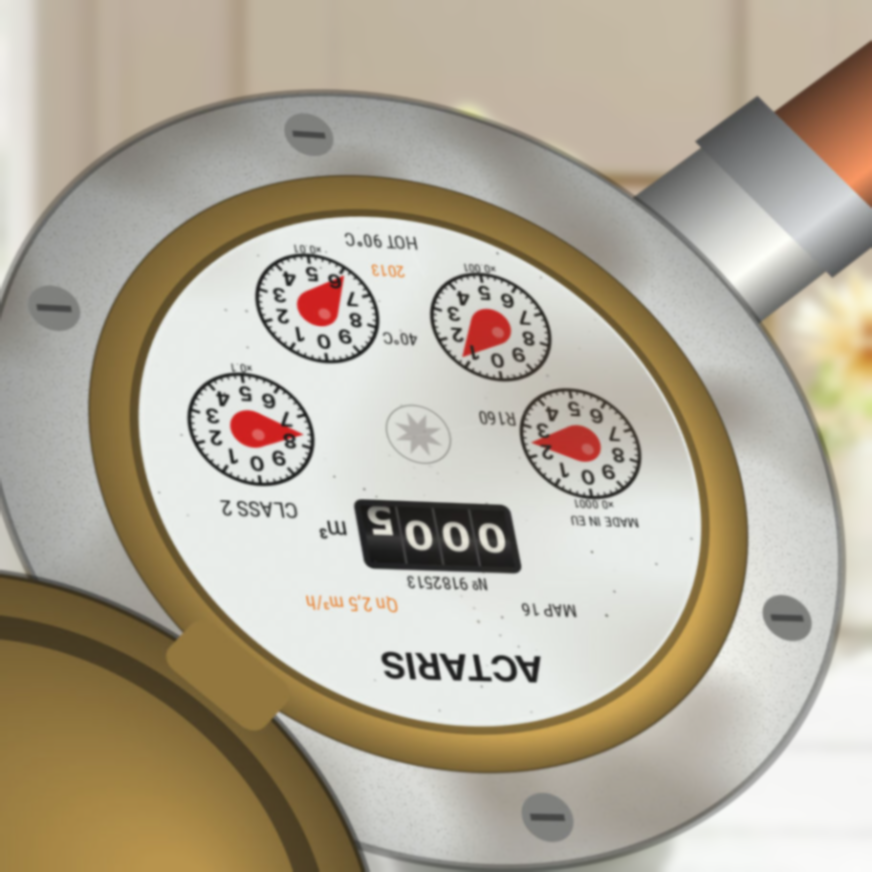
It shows 4.7612 (m³)
